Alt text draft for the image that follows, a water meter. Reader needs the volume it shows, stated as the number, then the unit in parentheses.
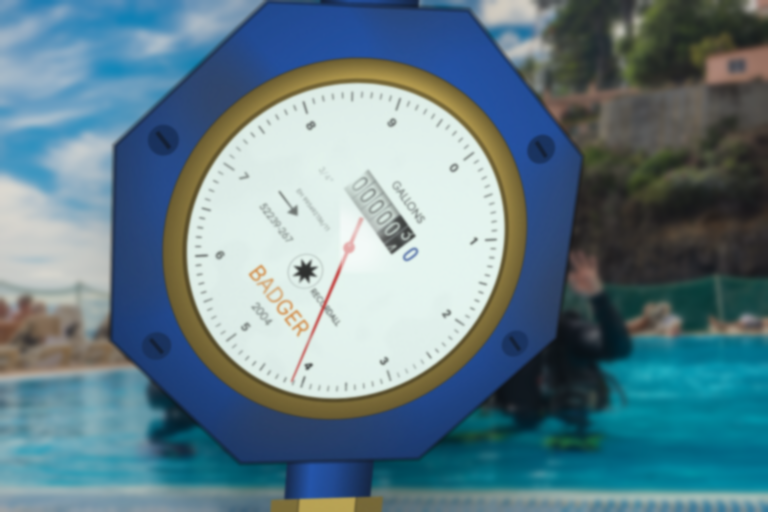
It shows 34.1 (gal)
